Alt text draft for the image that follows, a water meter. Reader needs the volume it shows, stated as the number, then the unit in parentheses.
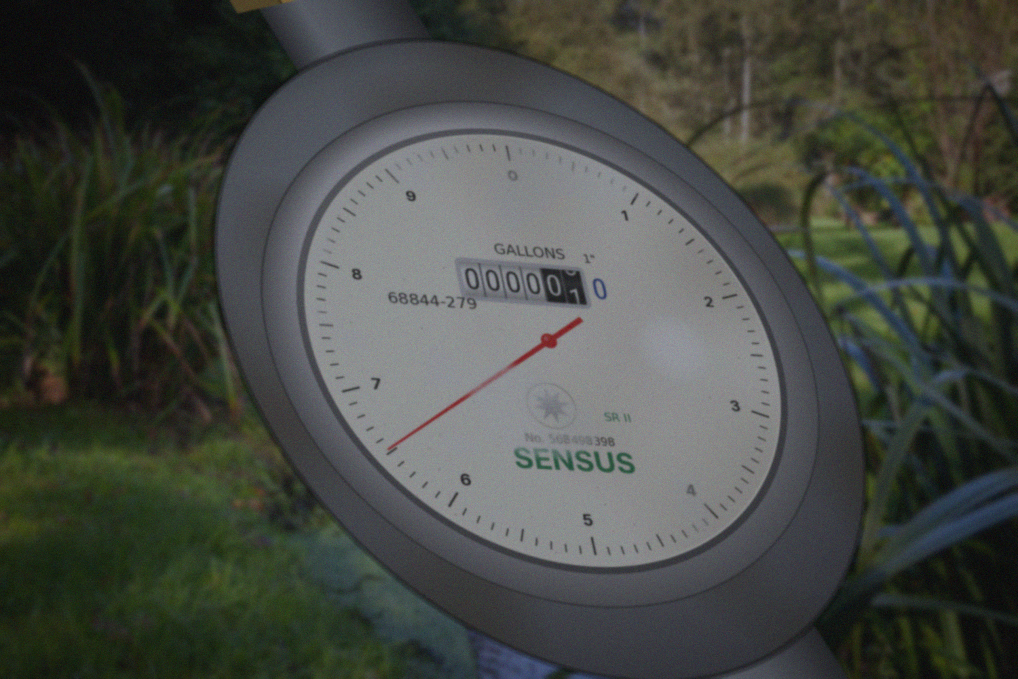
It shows 6.5 (gal)
